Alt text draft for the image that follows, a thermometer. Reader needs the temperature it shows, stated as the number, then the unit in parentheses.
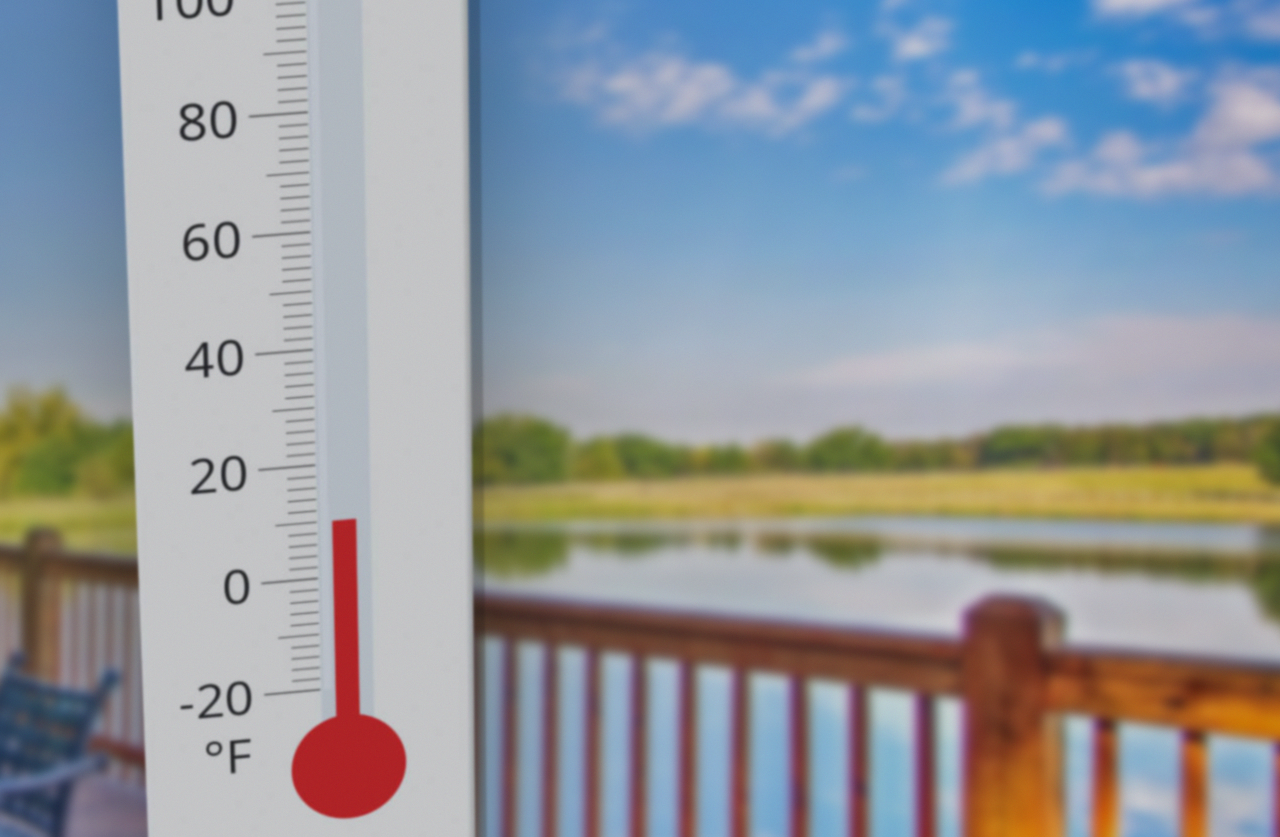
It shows 10 (°F)
